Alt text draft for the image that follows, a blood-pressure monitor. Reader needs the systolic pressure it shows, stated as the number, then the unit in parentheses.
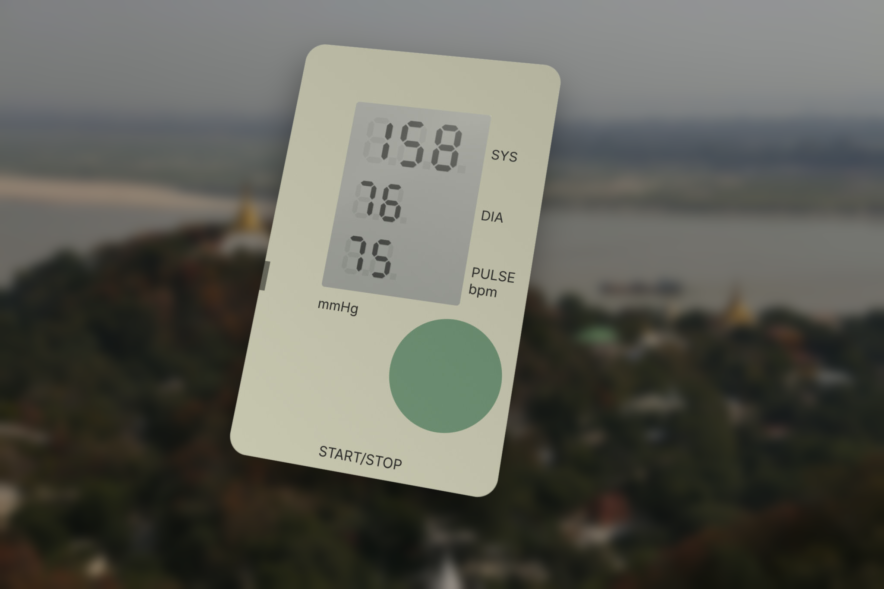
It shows 158 (mmHg)
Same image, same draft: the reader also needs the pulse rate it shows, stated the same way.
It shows 75 (bpm)
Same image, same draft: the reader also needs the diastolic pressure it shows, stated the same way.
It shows 76 (mmHg)
